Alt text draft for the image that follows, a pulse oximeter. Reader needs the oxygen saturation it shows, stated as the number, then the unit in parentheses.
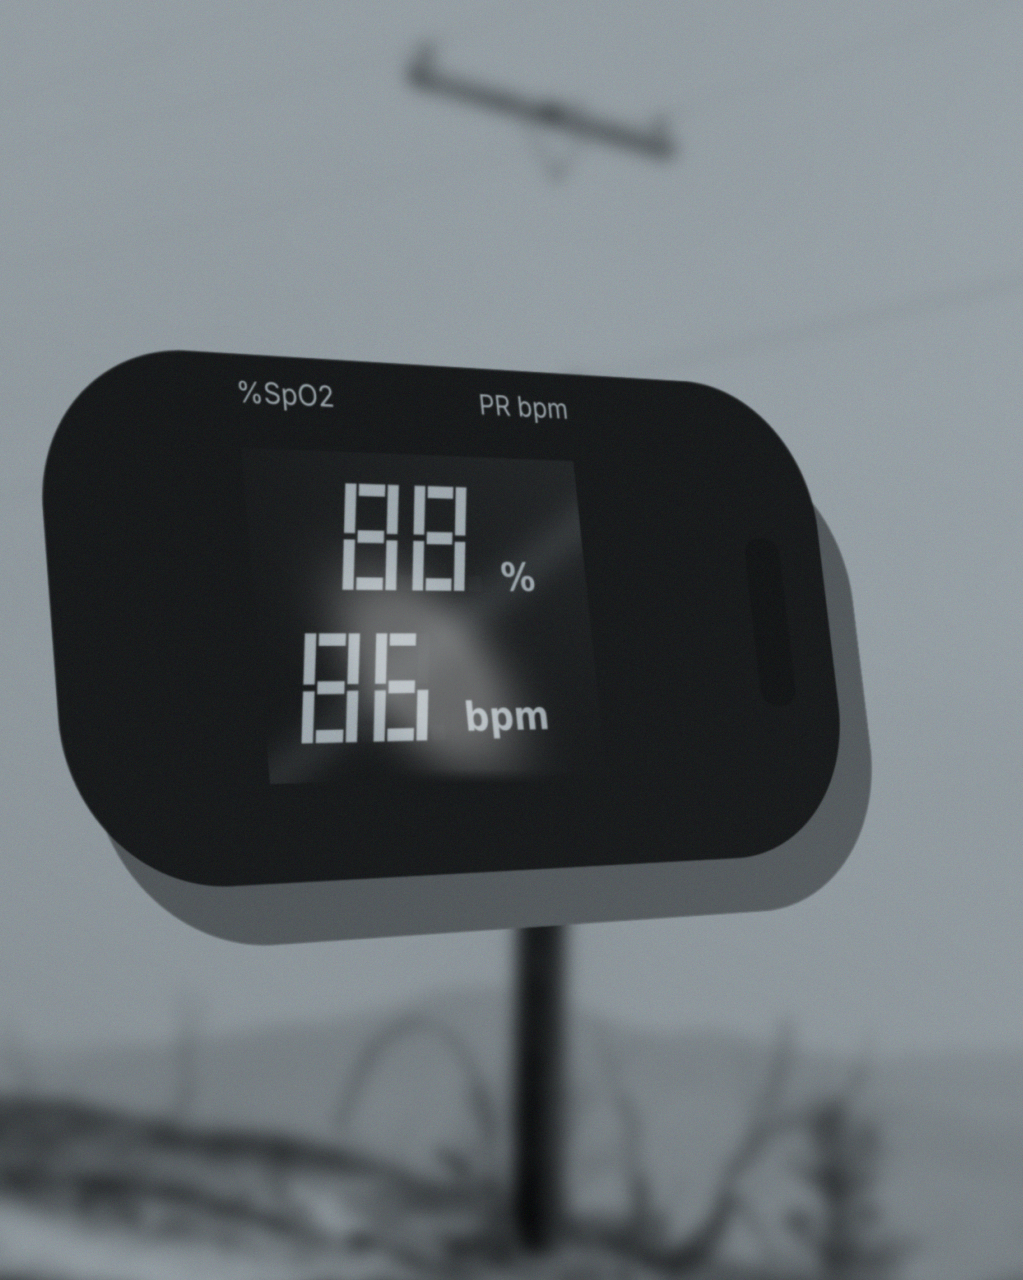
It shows 88 (%)
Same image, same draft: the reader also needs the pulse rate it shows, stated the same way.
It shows 86 (bpm)
